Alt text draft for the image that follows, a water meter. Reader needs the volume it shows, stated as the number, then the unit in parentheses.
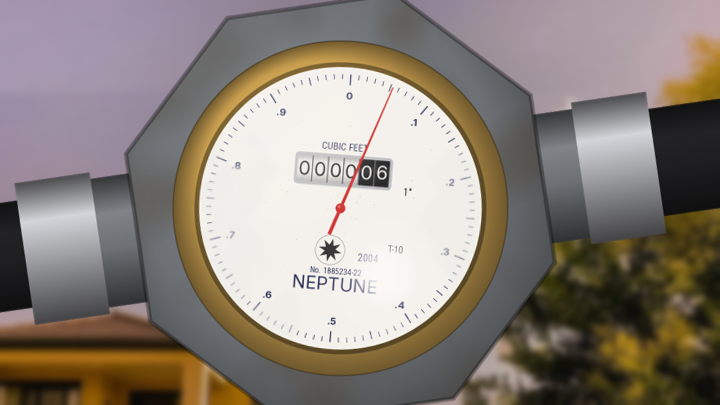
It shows 6.05 (ft³)
